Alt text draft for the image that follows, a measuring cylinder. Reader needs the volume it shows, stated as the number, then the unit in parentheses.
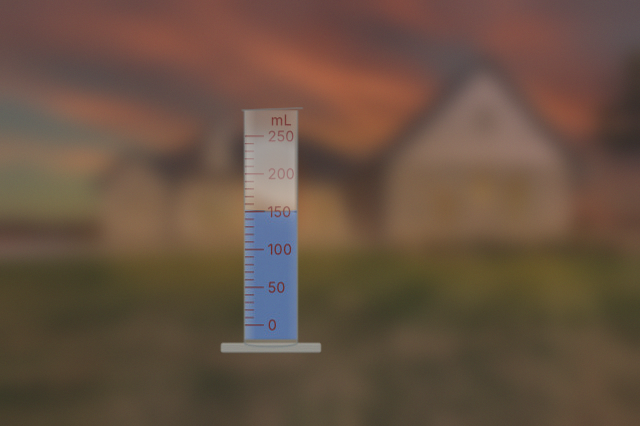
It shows 150 (mL)
